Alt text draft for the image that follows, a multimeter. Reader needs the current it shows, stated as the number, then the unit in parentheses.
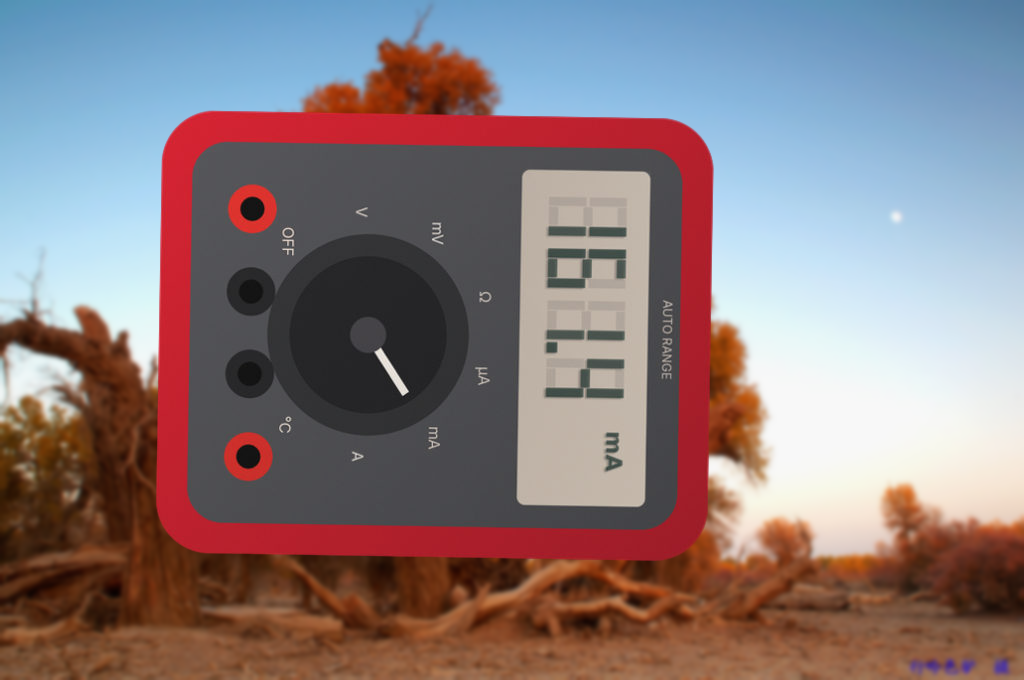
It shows 161.4 (mA)
